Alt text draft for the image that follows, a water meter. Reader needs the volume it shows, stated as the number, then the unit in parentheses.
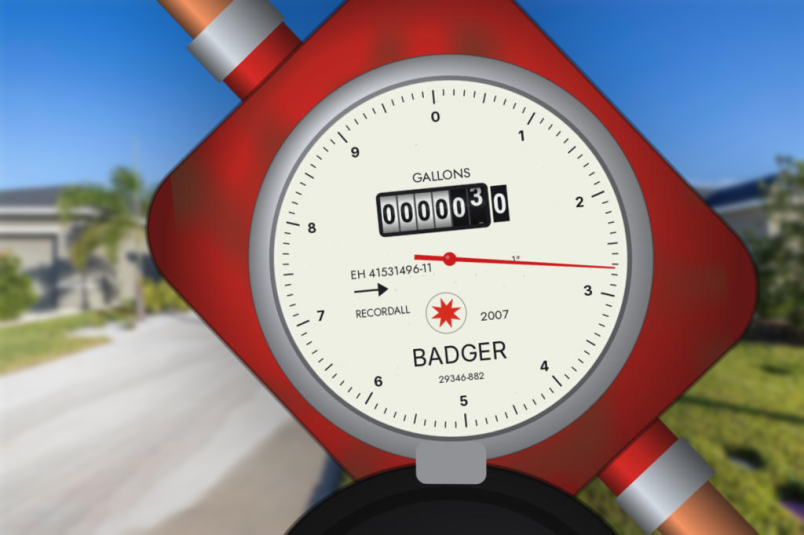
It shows 32.7 (gal)
